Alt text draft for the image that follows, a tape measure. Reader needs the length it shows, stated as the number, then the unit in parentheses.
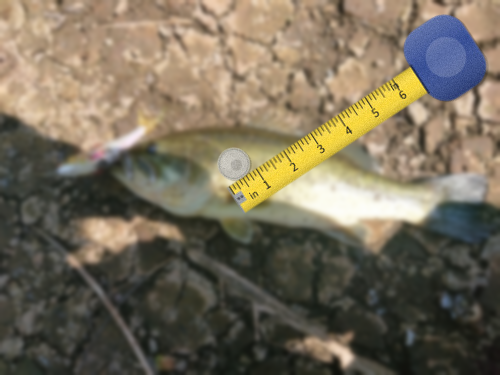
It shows 1 (in)
